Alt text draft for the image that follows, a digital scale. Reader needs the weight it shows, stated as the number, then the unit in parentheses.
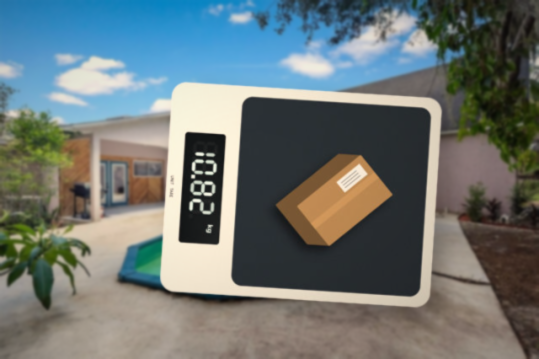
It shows 10.82 (kg)
